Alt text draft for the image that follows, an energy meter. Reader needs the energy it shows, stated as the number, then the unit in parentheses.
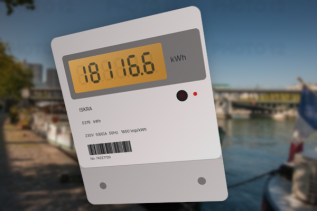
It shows 18116.6 (kWh)
